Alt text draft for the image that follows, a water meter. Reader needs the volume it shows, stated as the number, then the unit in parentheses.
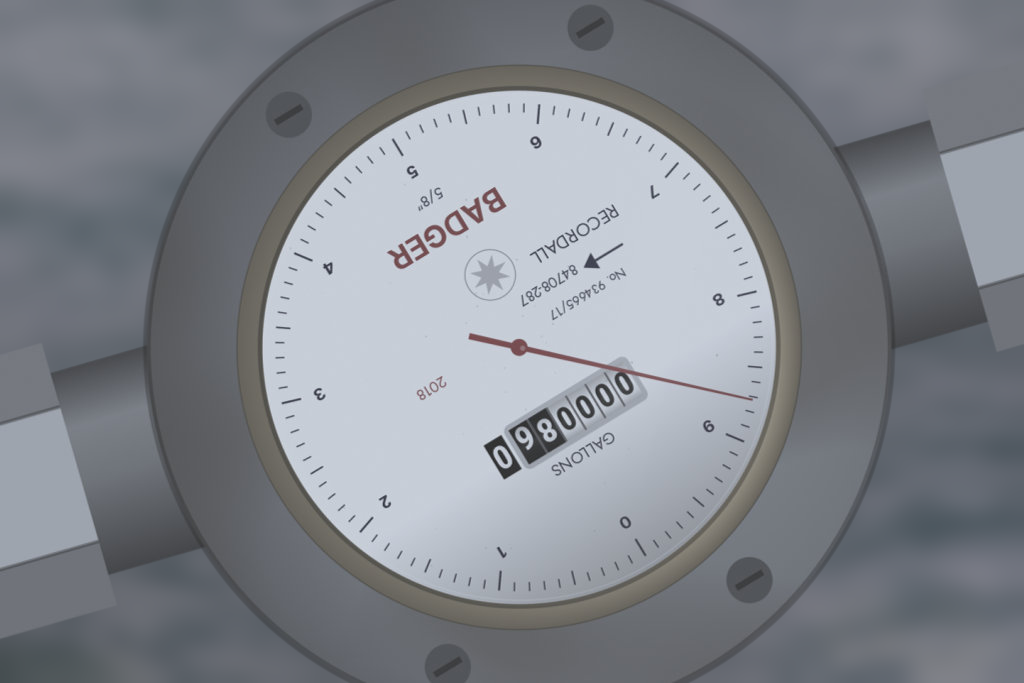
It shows 858.7 (gal)
